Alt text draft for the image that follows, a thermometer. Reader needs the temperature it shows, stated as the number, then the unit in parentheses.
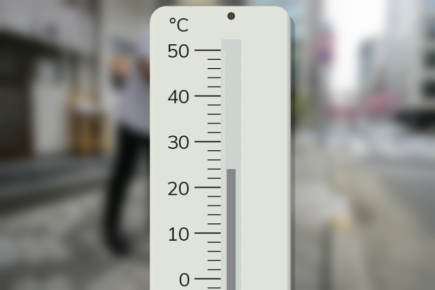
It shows 24 (°C)
